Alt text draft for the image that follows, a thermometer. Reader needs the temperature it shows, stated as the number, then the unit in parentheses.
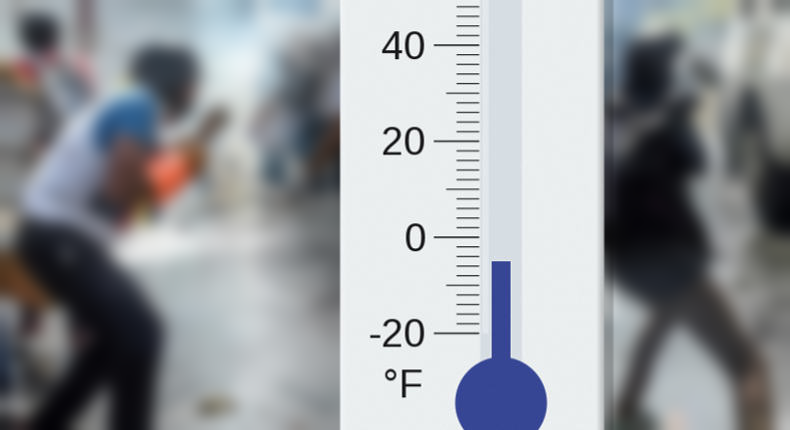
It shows -5 (°F)
